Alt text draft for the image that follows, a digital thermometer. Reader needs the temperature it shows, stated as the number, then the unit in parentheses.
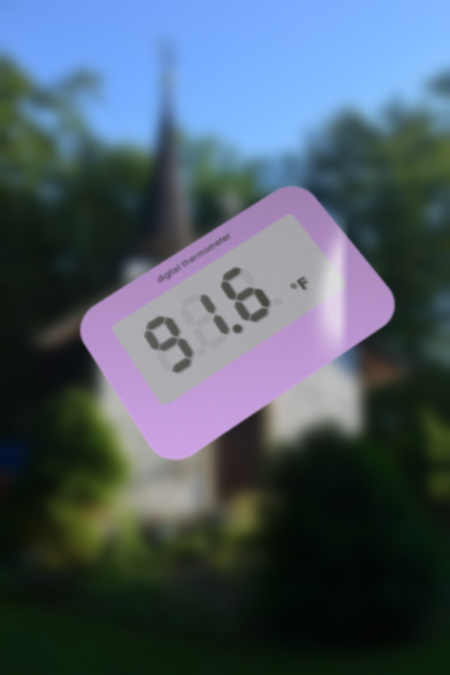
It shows 91.6 (°F)
